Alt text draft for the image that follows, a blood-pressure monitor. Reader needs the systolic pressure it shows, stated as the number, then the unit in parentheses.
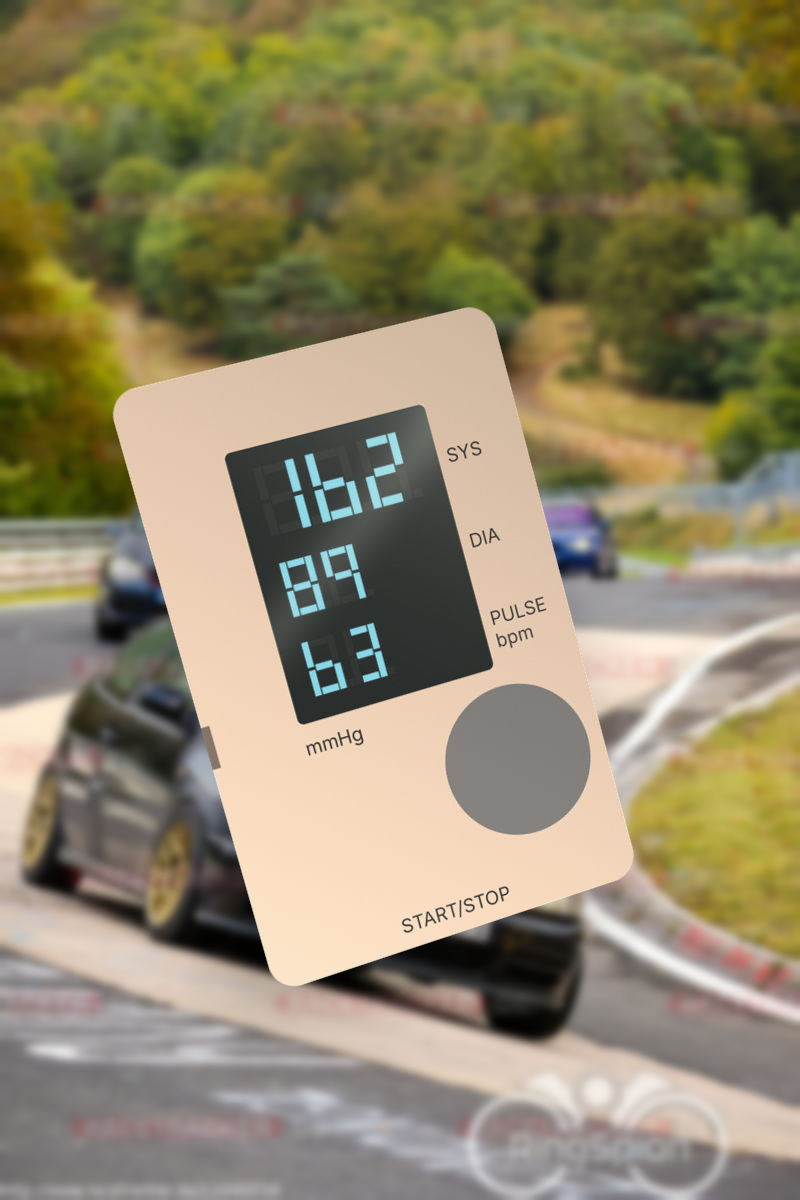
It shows 162 (mmHg)
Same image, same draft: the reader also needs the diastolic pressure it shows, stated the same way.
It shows 89 (mmHg)
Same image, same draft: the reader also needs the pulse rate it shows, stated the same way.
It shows 63 (bpm)
